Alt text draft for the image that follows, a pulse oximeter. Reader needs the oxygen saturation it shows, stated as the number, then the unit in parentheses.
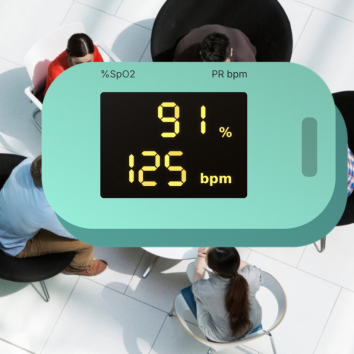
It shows 91 (%)
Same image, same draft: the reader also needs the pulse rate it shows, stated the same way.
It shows 125 (bpm)
